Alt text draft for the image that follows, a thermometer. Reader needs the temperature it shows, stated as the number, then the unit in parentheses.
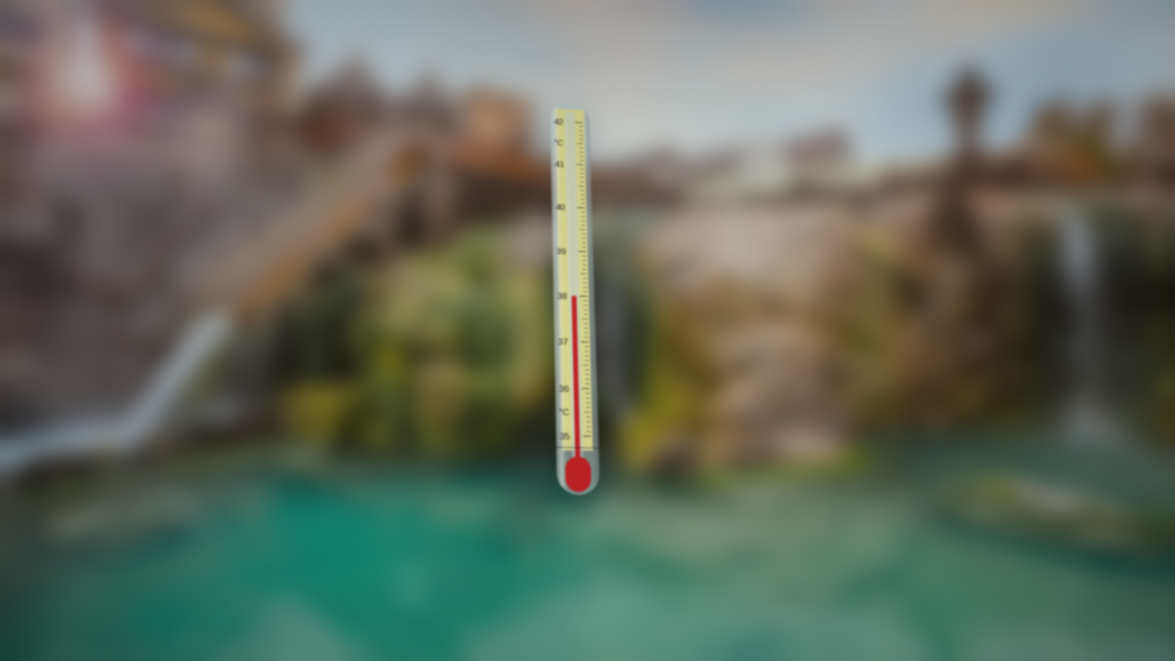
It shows 38 (°C)
